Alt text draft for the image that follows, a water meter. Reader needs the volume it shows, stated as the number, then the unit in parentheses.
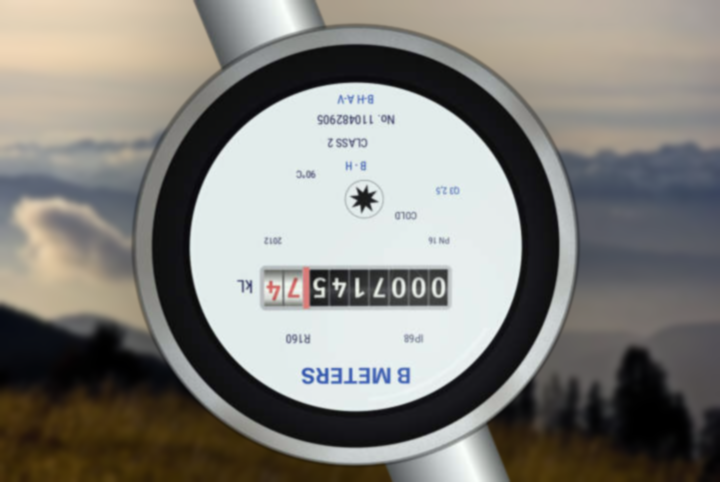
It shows 7145.74 (kL)
